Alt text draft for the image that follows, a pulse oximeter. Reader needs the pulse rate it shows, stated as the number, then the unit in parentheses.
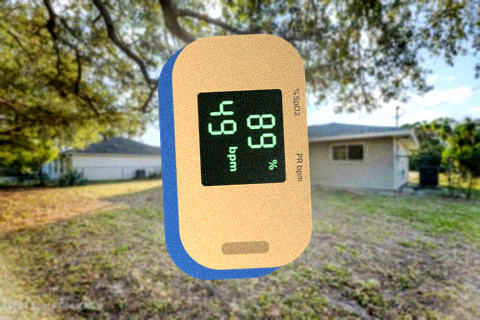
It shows 49 (bpm)
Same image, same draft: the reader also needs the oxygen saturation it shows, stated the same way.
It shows 89 (%)
